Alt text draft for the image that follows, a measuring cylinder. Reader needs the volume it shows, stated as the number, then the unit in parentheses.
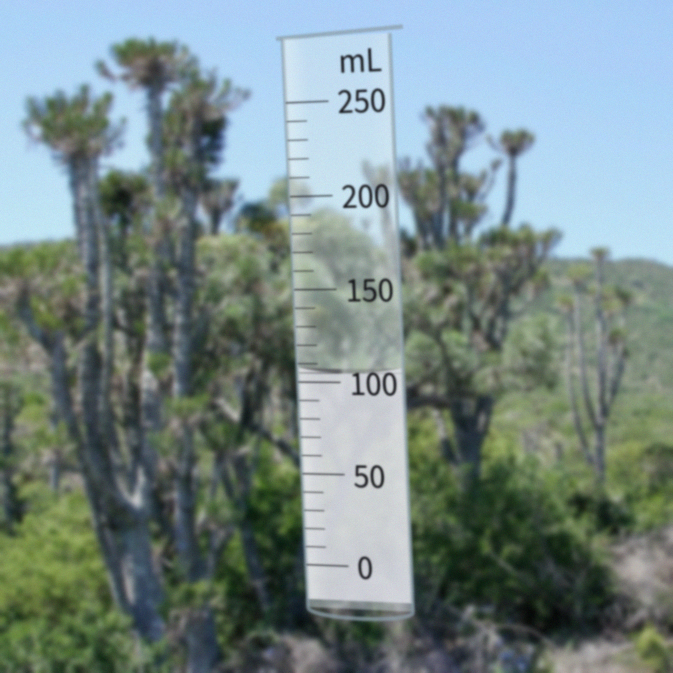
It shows 105 (mL)
